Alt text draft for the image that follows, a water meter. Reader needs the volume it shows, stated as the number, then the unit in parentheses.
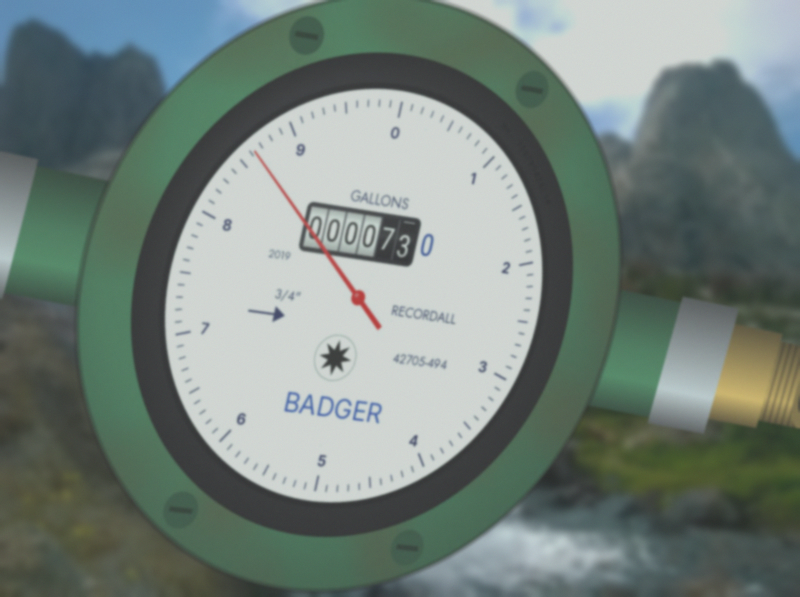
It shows 728.6 (gal)
